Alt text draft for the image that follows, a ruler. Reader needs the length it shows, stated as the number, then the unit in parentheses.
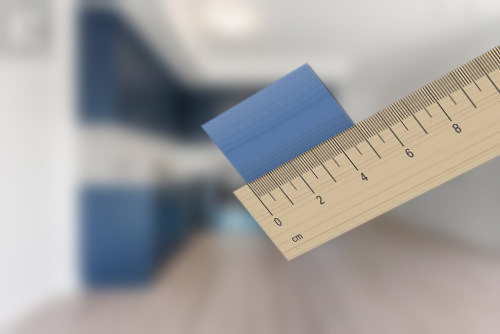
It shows 5 (cm)
